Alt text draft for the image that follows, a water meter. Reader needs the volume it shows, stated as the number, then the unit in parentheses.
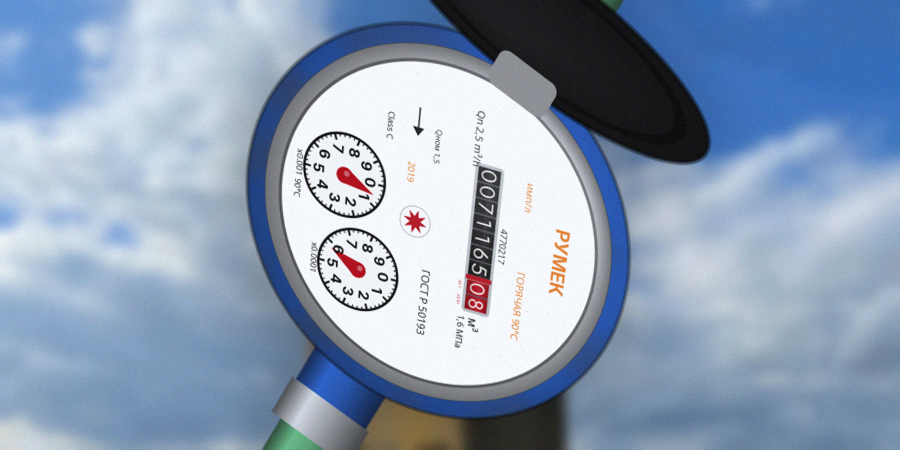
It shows 71165.0805 (m³)
